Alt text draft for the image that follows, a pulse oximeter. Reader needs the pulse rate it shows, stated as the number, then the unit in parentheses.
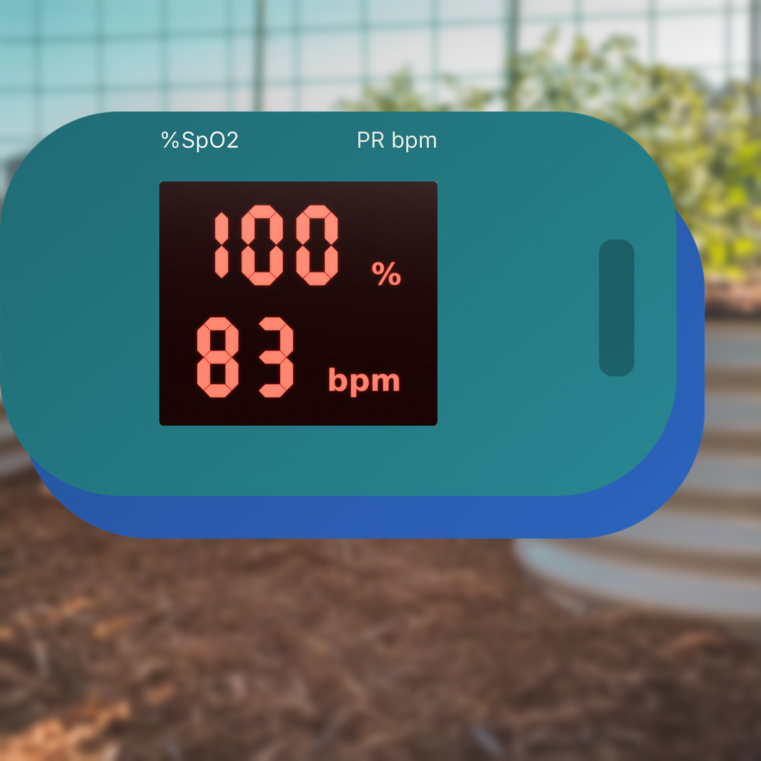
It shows 83 (bpm)
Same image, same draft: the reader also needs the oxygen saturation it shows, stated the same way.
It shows 100 (%)
